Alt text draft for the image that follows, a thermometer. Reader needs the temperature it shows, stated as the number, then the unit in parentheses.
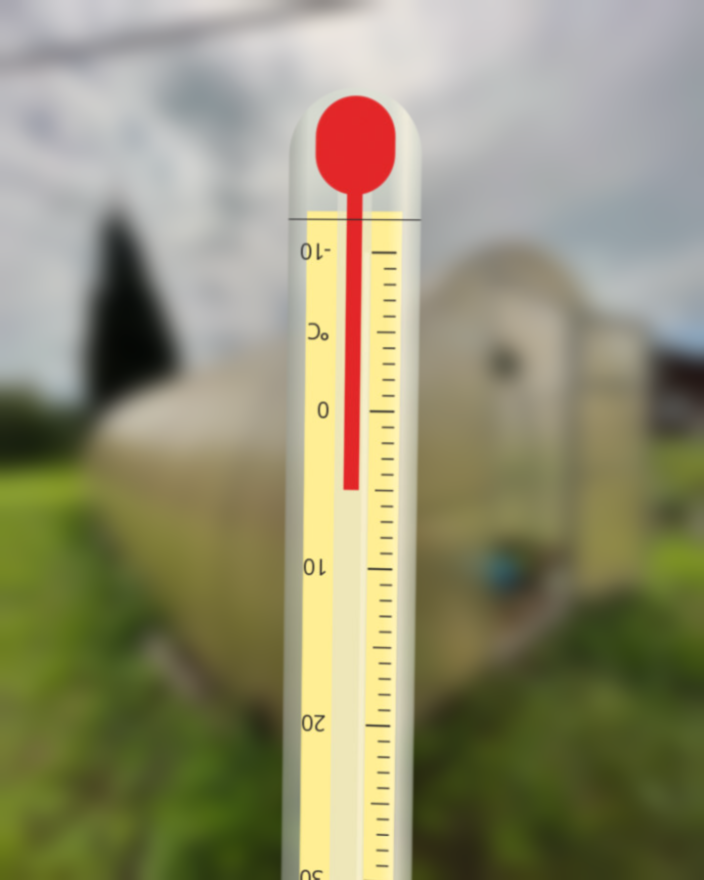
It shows 5 (°C)
